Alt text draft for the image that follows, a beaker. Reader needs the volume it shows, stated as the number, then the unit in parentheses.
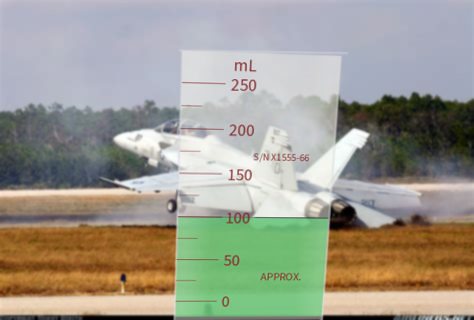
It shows 100 (mL)
